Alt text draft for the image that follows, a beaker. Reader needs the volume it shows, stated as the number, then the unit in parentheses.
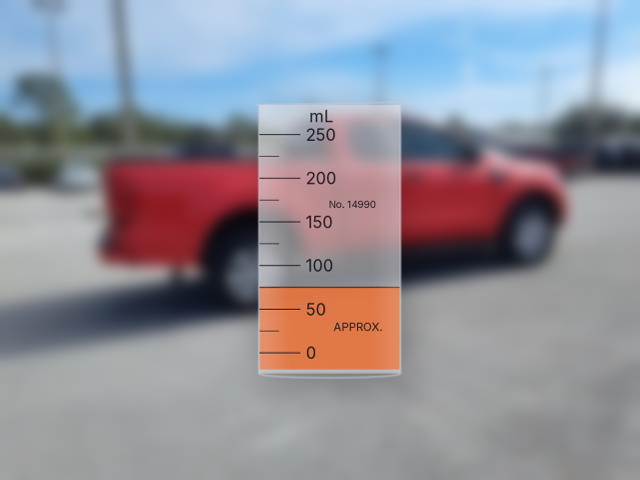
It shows 75 (mL)
